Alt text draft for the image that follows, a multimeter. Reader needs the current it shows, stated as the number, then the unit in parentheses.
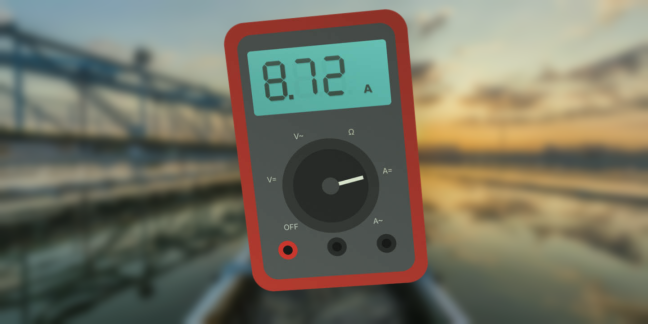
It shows 8.72 (A)
